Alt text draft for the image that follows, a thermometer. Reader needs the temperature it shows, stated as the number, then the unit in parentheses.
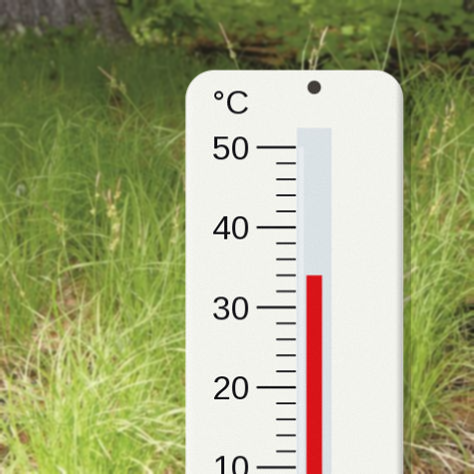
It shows 34 (°C)
